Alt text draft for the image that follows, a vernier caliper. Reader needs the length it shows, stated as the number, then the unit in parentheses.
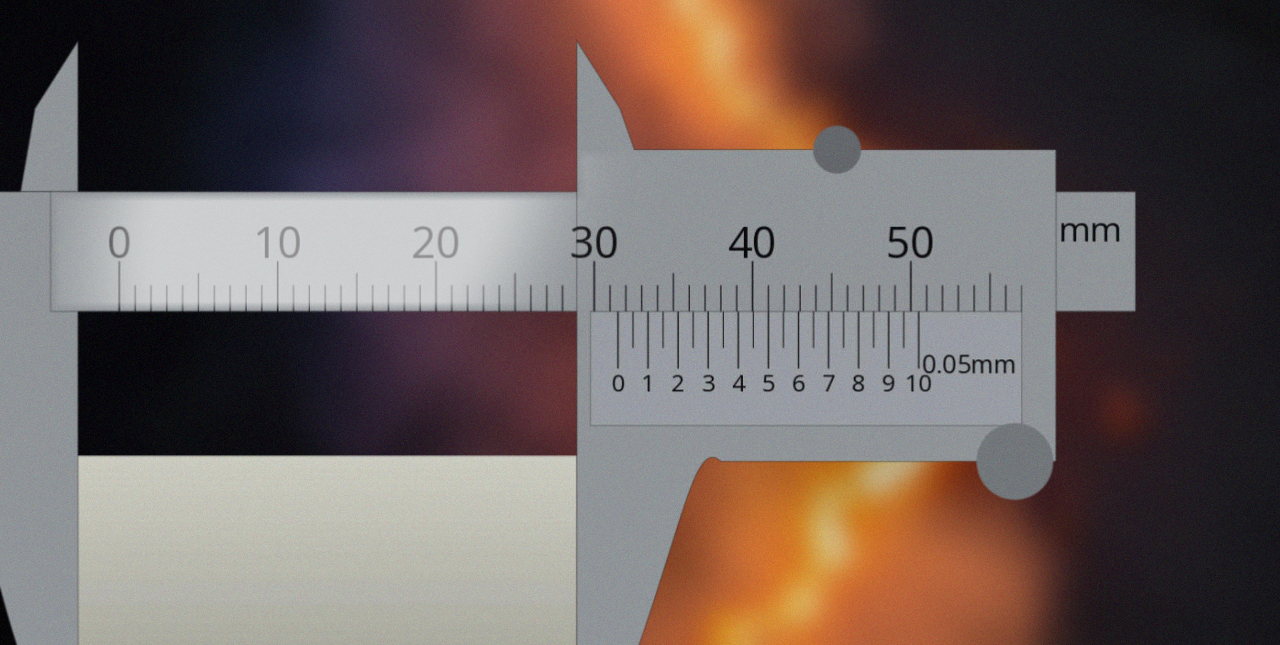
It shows 31.5 (mm)
